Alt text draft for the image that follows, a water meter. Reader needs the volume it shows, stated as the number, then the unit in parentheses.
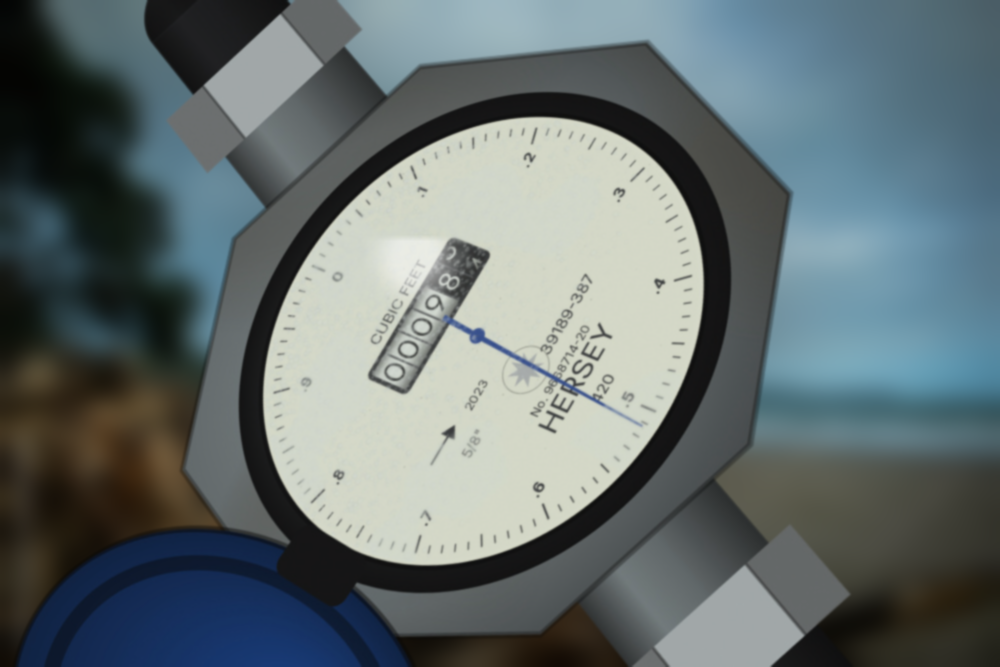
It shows 983.51 (ft³)
